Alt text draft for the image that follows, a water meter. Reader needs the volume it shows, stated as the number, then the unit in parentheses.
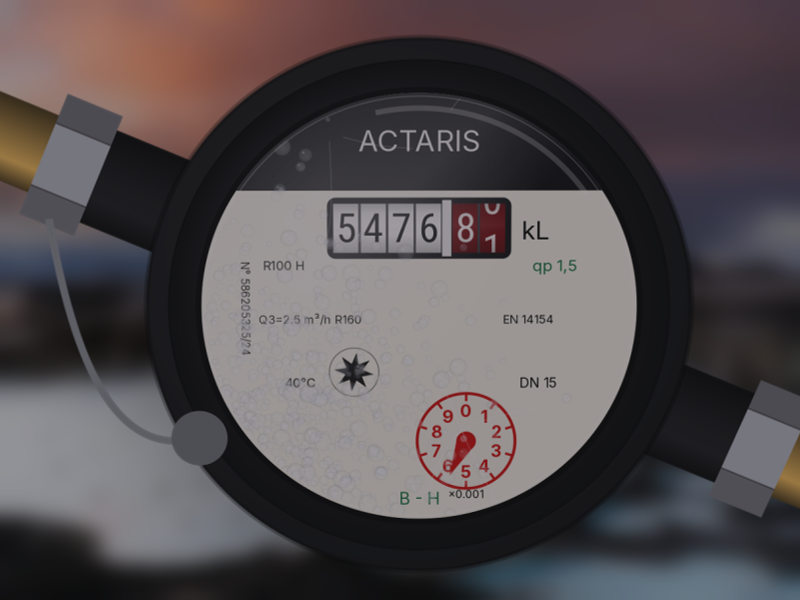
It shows 5476.805 (kL)
